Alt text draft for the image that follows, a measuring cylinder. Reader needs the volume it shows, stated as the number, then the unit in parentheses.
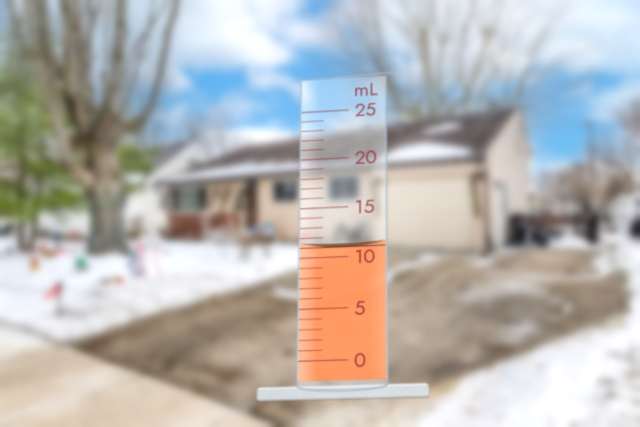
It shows 11 (mL)
